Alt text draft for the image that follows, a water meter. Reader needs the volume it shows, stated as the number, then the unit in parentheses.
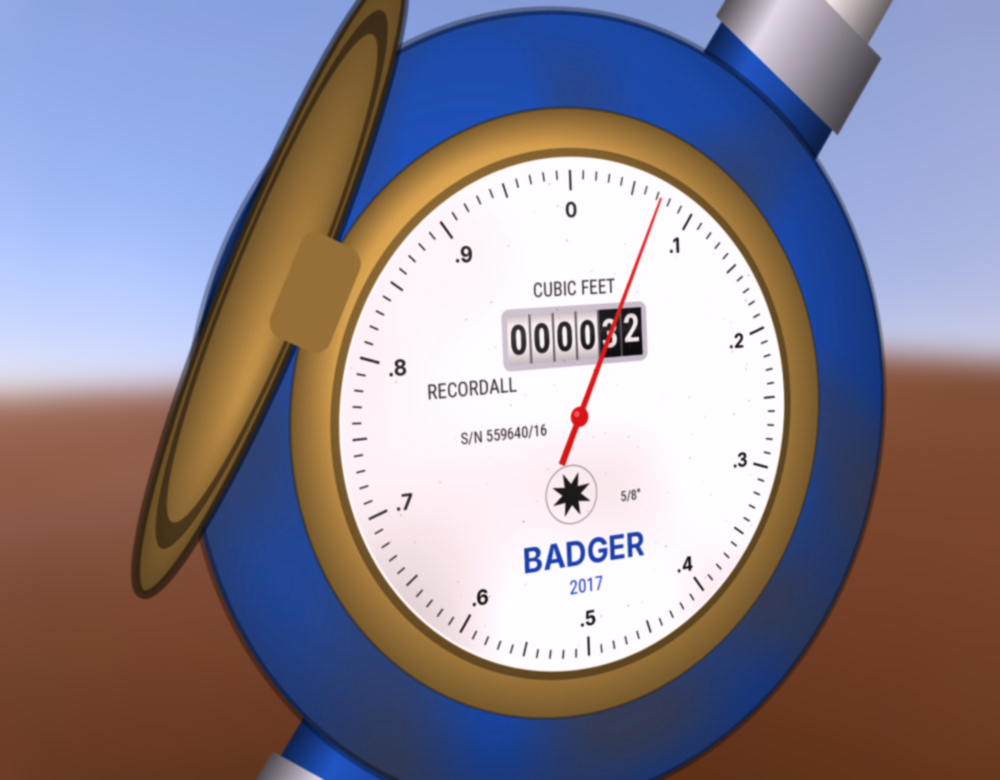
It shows 32.07 (ft³)
